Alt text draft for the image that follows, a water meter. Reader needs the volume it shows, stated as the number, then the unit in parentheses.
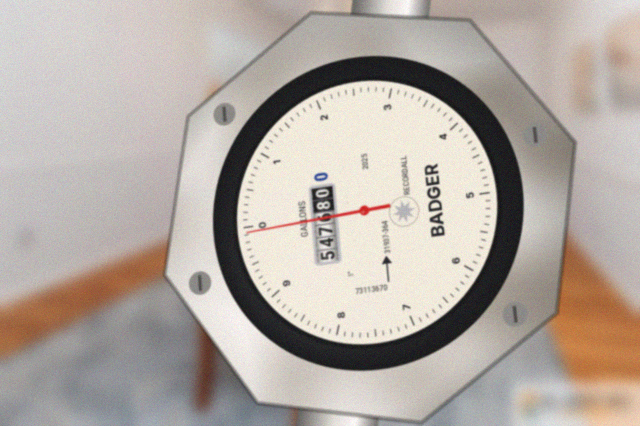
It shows 5476799.9 (gal)
